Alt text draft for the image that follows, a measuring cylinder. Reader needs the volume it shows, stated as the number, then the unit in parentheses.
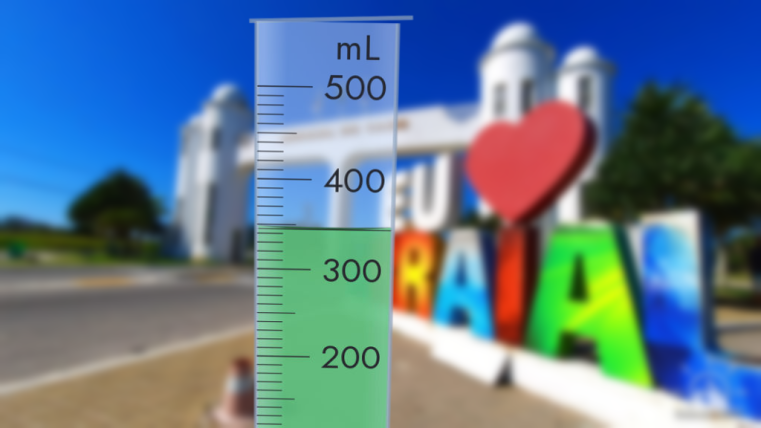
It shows 345 (mL)
